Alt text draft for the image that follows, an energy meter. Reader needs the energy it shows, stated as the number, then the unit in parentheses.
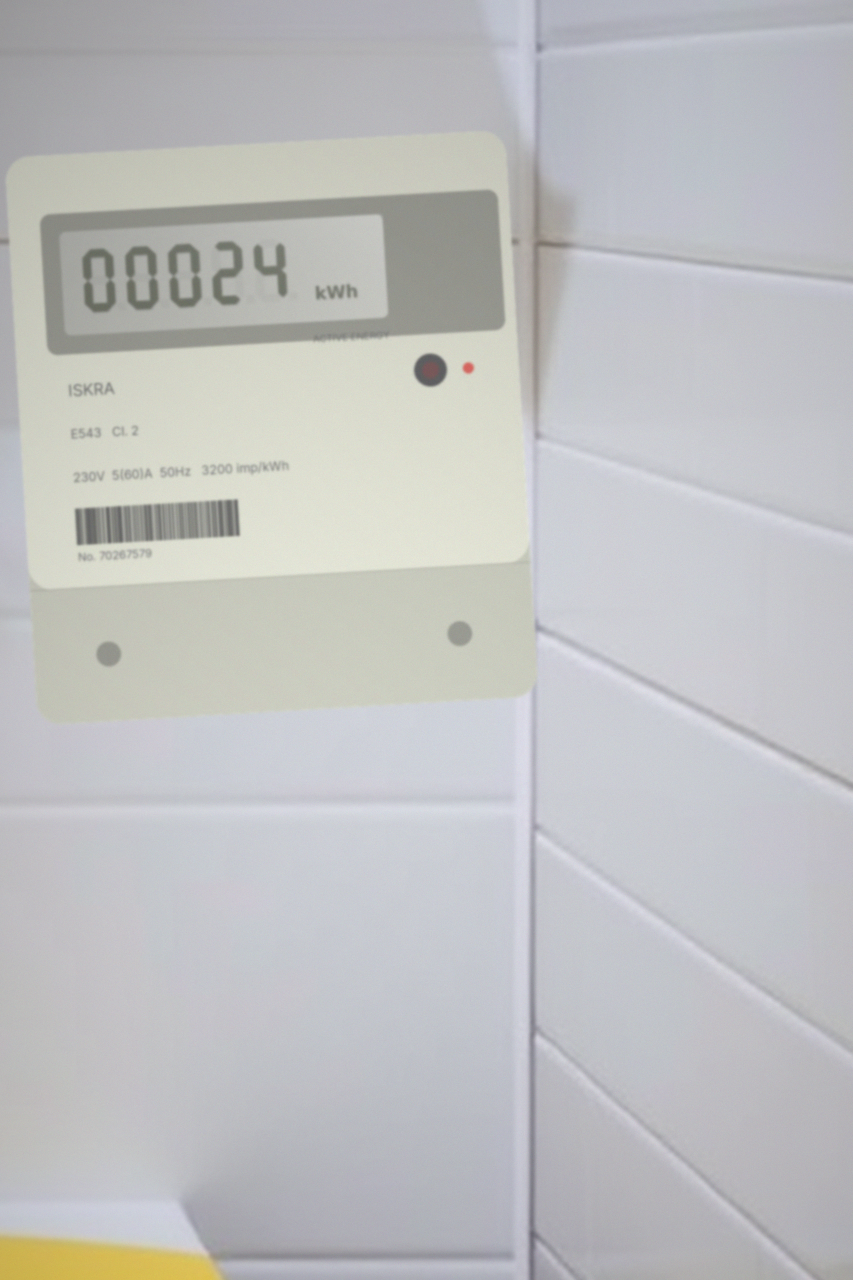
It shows 24 (kWh)
